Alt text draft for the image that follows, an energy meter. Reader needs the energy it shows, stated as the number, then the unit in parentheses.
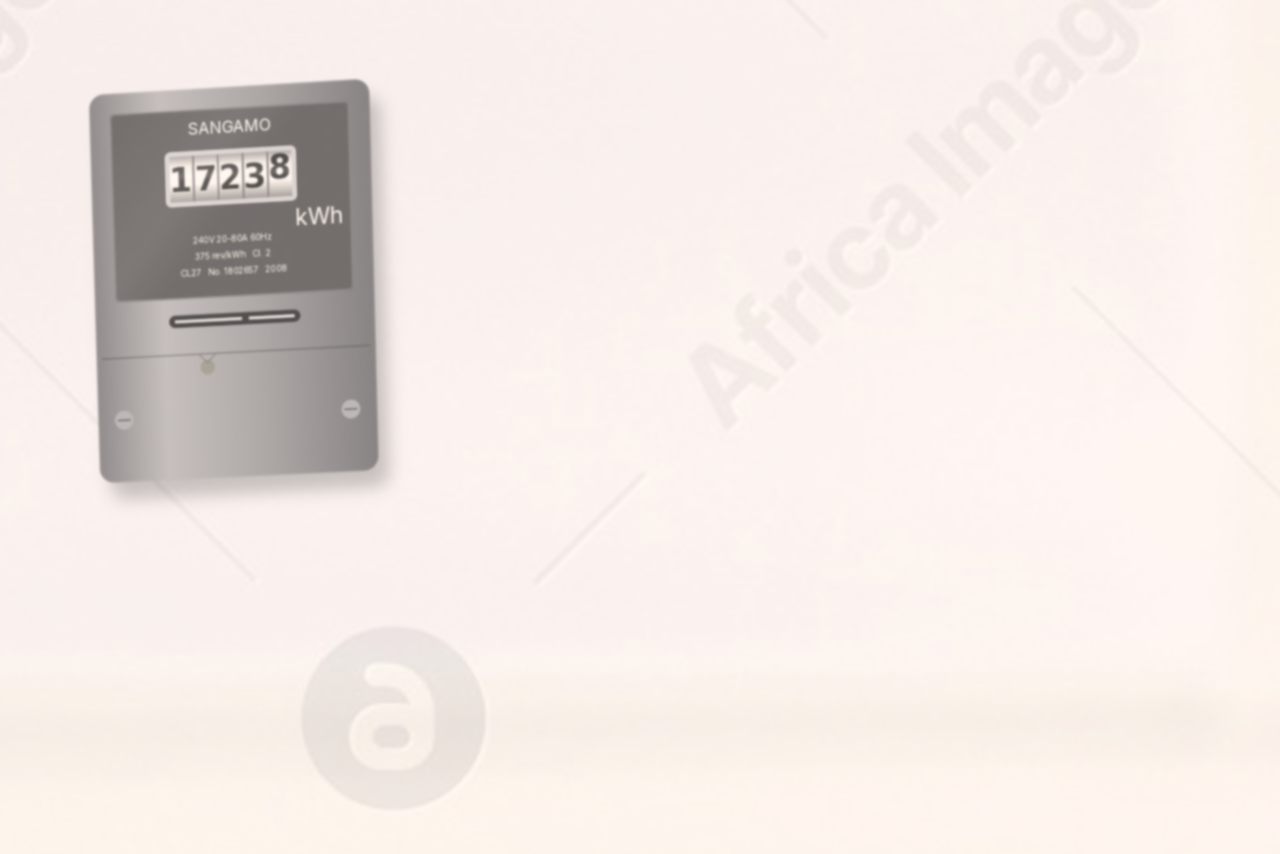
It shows 17238 (kWh)
